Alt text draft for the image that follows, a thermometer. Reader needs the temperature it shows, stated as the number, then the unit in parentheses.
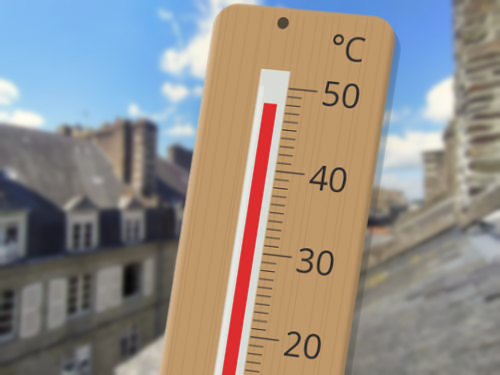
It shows 48 (°C)
